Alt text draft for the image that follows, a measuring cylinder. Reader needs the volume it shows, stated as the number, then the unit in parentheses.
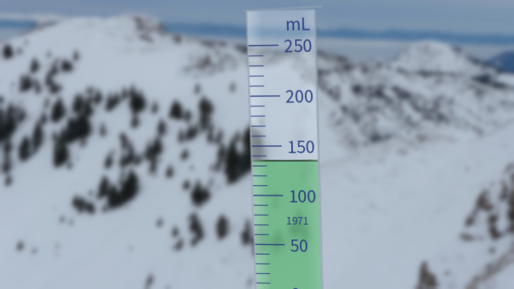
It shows 135 (mL)
